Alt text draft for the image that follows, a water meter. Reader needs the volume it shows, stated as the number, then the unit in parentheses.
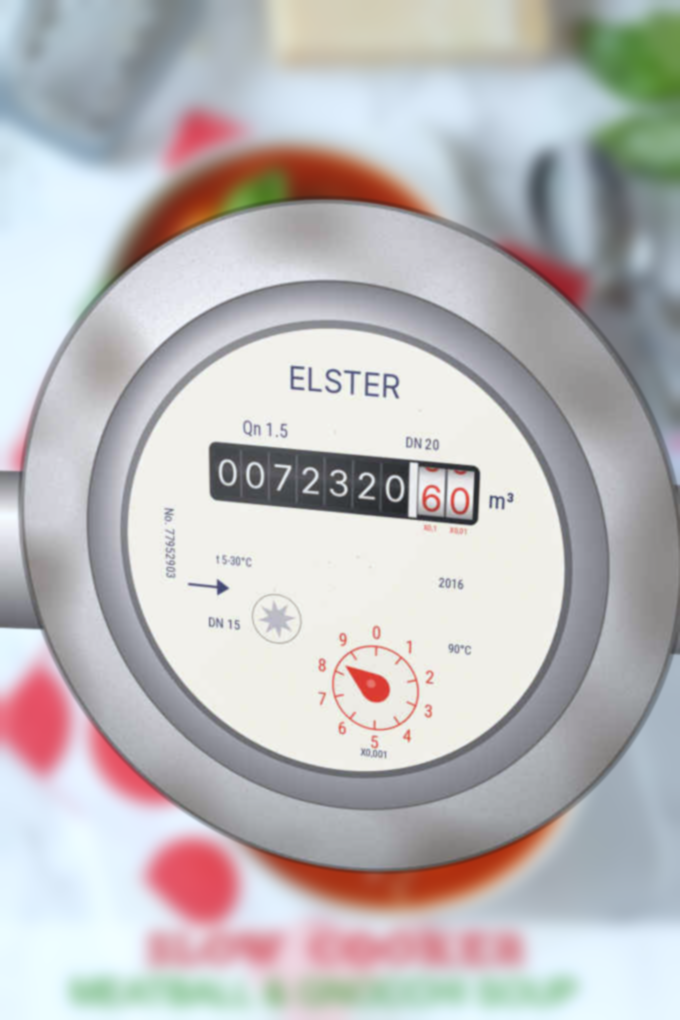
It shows 72320.598 (m³)
